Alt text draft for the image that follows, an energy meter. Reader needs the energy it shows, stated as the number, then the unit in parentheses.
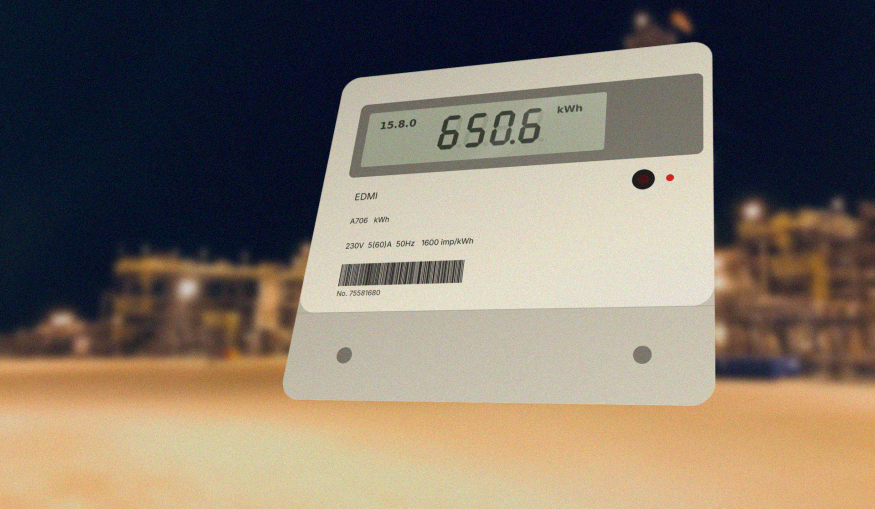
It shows 650.6 (kWh)
